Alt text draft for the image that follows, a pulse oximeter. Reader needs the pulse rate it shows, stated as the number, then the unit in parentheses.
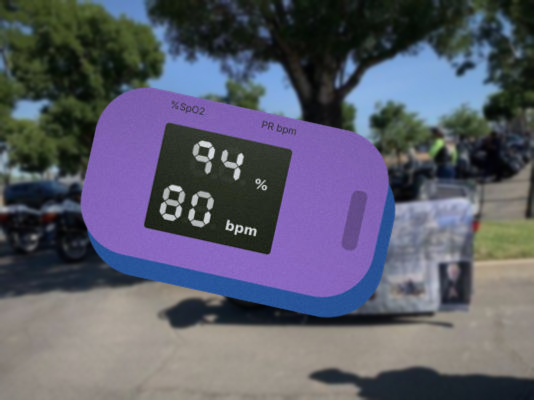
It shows 80 (bpm)
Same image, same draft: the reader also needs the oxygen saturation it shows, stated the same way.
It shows 94 (%)
